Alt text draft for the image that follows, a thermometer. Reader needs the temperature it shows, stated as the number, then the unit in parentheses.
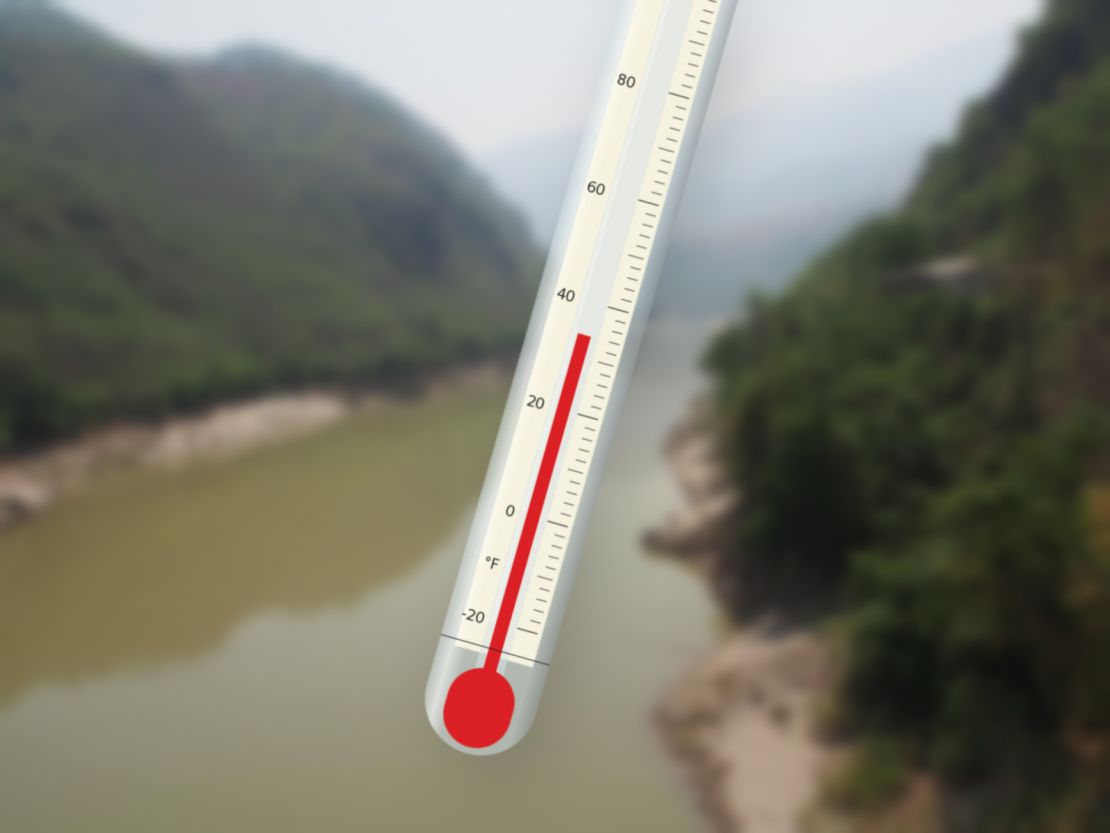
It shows 34 (°F)
